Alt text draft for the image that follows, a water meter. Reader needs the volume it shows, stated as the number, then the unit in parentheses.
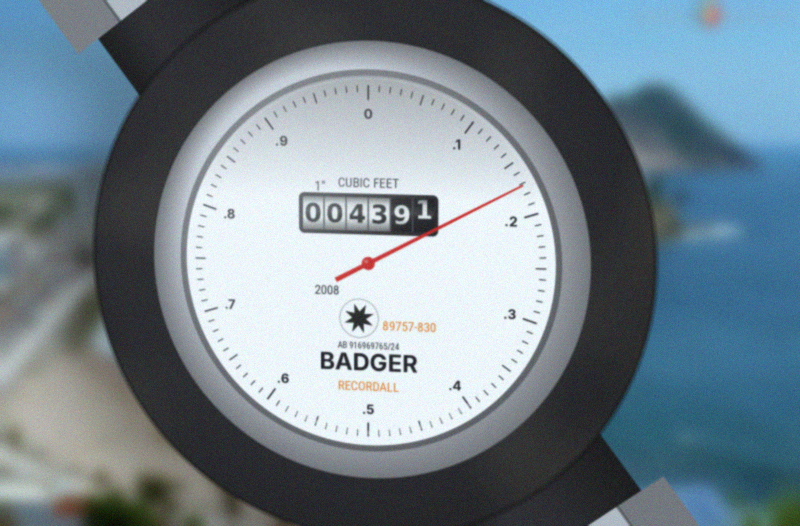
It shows 4391.17 (ft³)
